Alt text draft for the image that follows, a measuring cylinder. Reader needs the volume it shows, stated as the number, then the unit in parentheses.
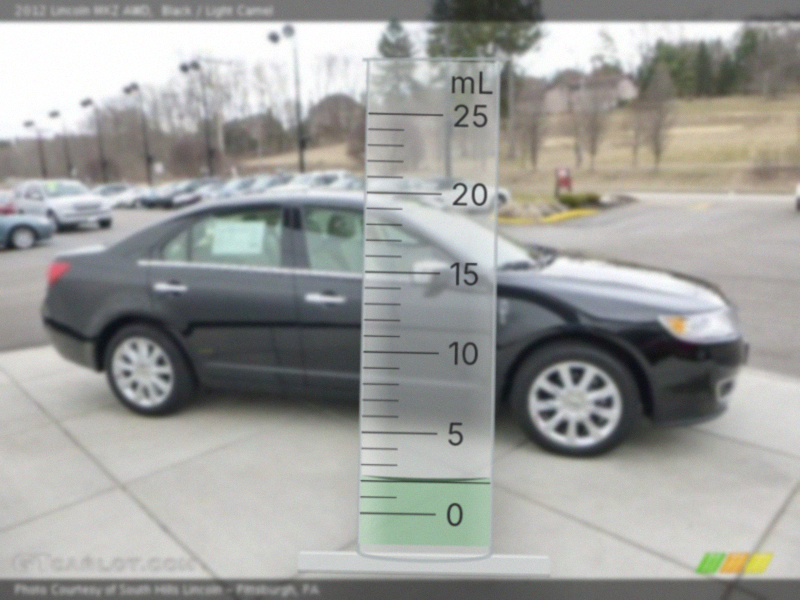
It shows 2 (mL)
